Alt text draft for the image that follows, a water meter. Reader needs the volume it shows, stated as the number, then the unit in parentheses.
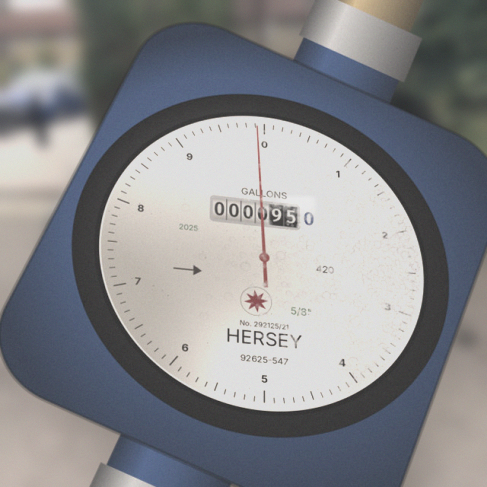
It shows 949.9 (gal)
